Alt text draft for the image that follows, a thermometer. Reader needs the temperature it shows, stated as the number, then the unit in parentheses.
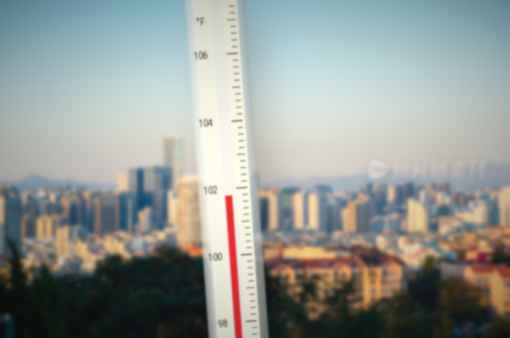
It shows 101.8 (°F)
